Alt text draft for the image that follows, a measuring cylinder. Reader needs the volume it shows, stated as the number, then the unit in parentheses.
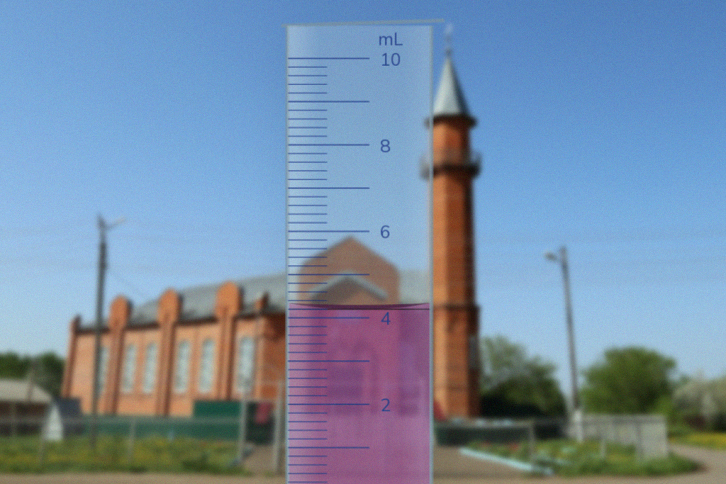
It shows 4.2 (mL)
